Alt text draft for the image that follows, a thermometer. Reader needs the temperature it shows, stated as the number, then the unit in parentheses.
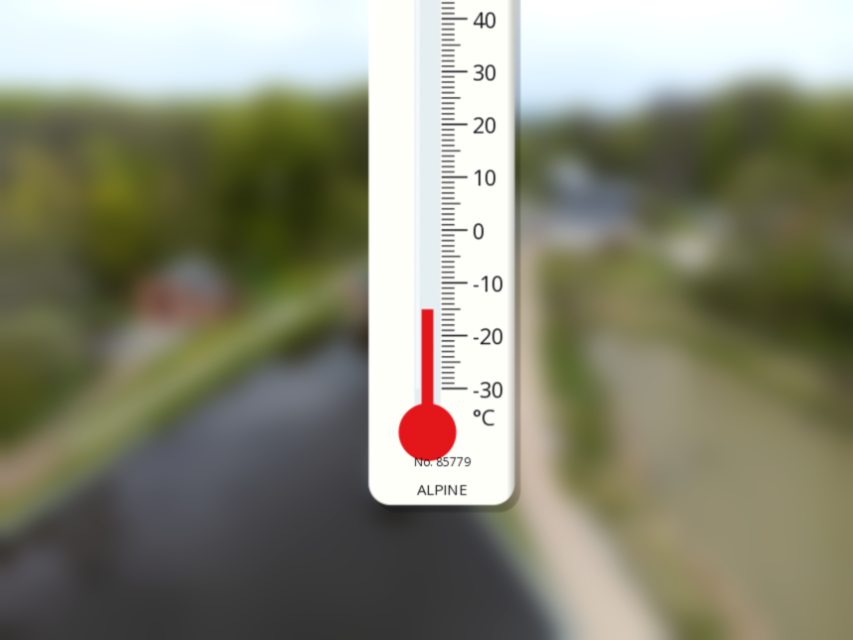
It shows -15 (°C)
